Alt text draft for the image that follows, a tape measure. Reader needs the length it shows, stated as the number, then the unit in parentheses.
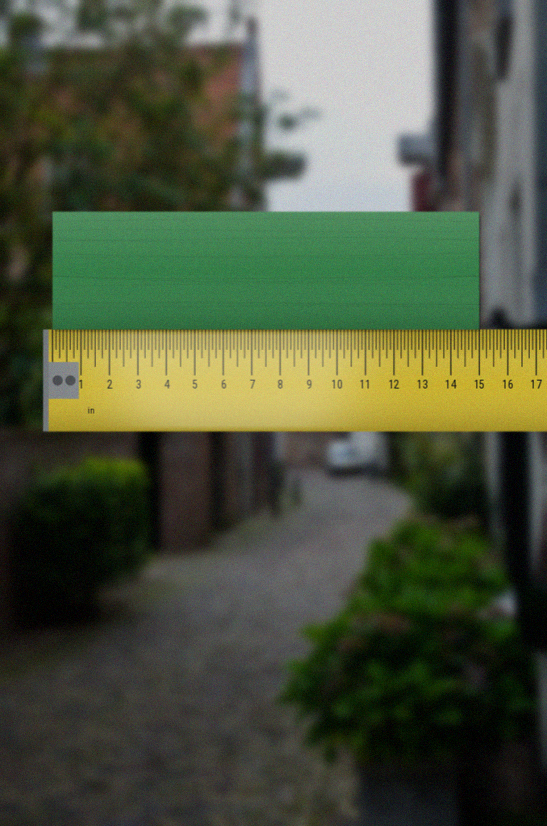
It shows 15 (in)
